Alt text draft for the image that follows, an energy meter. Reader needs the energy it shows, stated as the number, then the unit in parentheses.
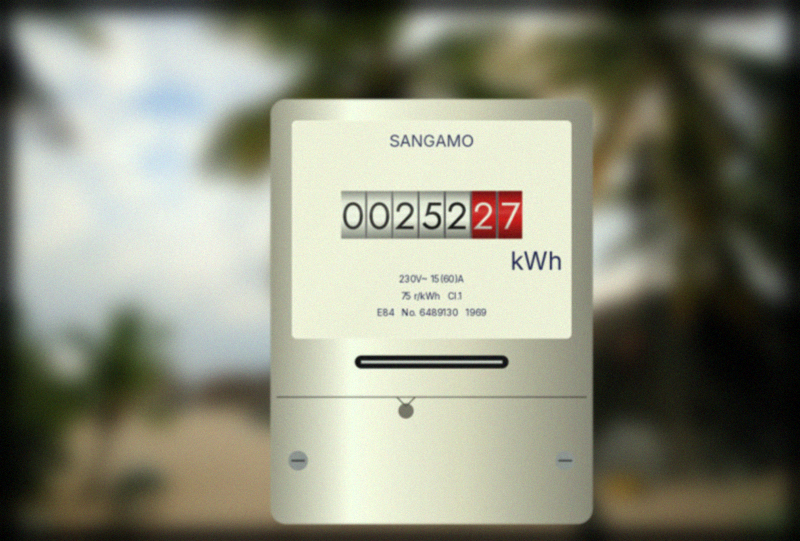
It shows 252.27 (kWh)
